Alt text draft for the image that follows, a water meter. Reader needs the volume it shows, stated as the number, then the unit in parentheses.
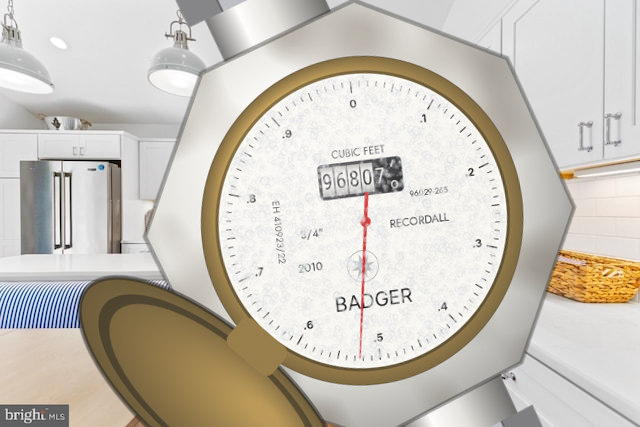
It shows 968077.52 (ft³)
